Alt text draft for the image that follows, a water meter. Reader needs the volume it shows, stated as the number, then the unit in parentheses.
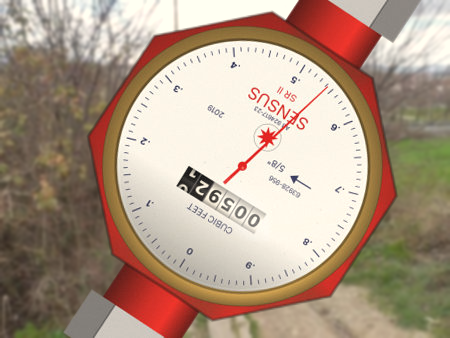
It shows 5920.54 (ft³)
